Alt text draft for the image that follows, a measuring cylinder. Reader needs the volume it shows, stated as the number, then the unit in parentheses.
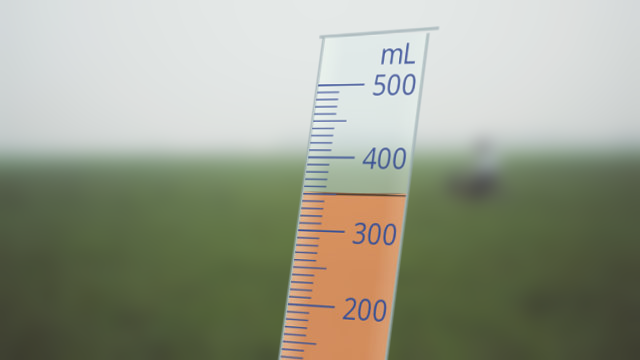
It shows 350 (mL)
